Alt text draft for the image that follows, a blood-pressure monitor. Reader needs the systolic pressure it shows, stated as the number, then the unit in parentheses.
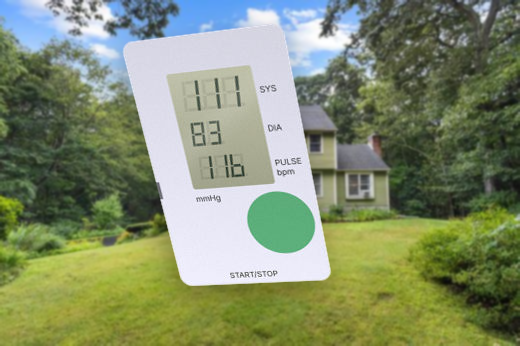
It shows 111 (mmHg)
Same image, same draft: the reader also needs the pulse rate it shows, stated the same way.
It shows 116 (bpm)
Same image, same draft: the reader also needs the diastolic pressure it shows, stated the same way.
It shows 83 (mmHg)
